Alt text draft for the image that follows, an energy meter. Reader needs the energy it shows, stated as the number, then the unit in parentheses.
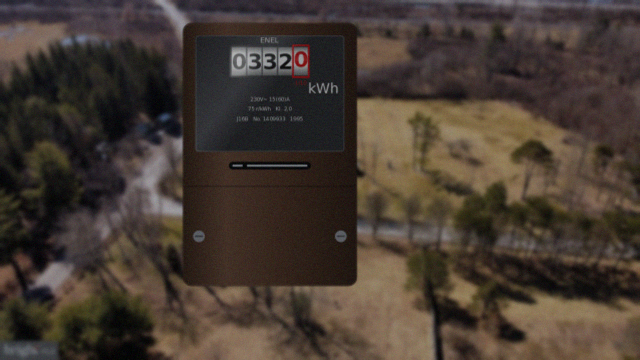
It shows 332.0 (kWh)
